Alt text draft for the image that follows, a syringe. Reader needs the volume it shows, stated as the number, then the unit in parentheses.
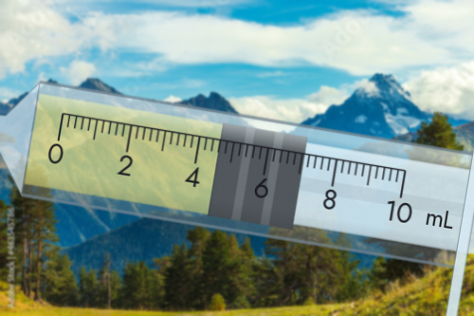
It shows 4.6 (mL)
